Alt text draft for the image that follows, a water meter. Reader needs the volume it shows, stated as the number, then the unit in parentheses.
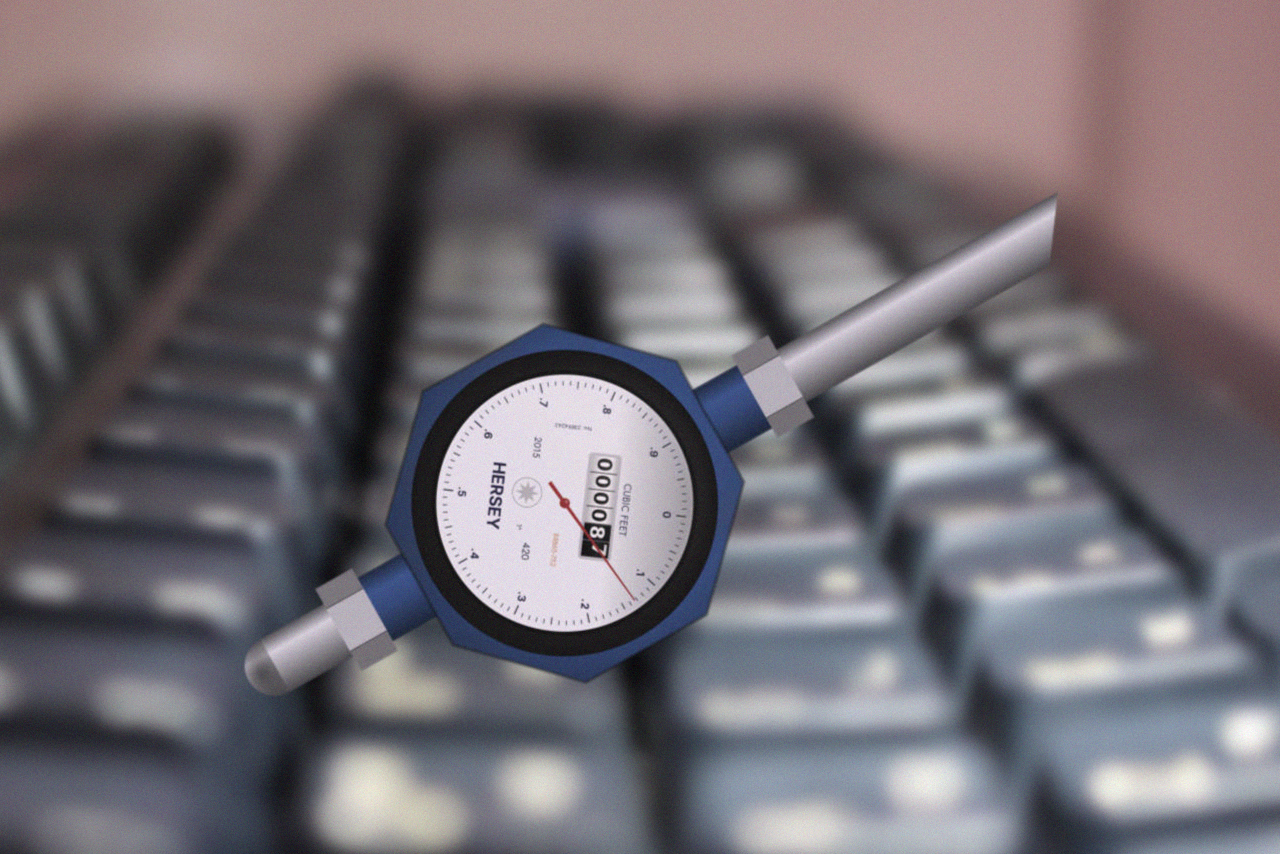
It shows 87.13 (ft³)
